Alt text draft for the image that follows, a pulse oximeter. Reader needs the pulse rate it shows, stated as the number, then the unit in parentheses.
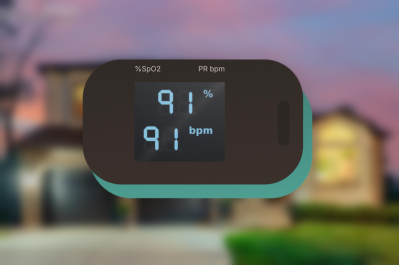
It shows 91 (bpm)
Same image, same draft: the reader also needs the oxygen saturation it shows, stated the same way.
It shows 91 (%)
